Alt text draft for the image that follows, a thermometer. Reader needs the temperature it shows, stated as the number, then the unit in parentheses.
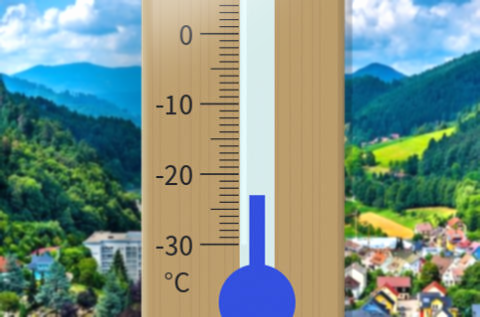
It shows -23 (°C)
